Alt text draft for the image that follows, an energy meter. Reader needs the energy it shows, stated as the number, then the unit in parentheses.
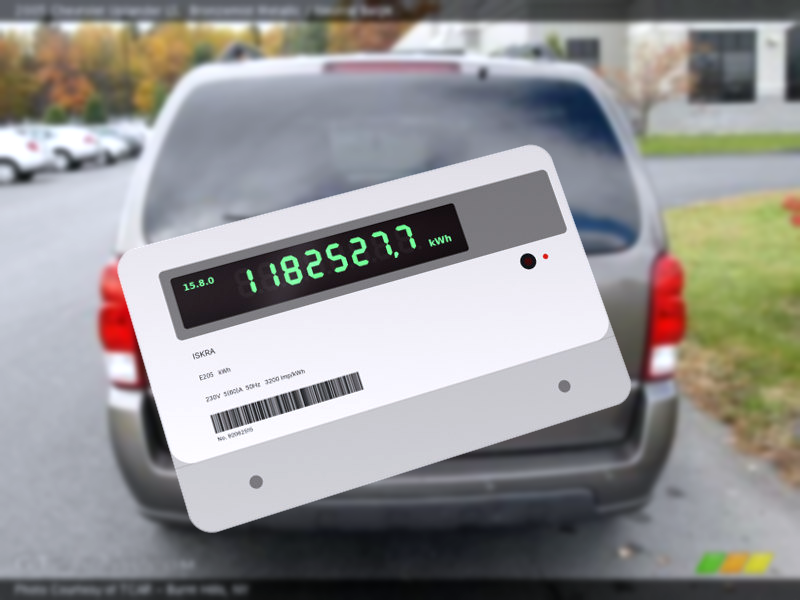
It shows 1182527.7 (kWh)
